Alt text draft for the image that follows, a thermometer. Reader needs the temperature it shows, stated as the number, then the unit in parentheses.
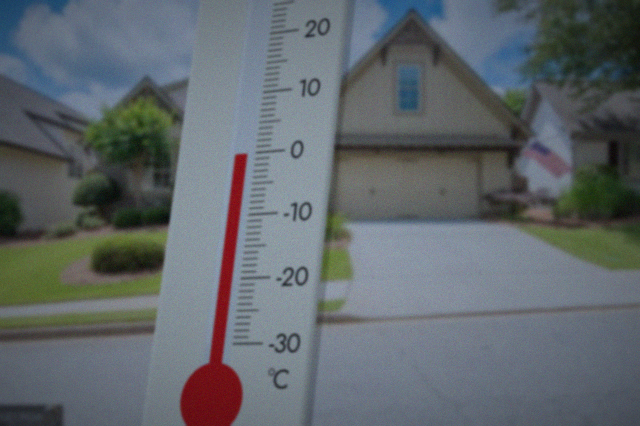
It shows 0 (°C)
